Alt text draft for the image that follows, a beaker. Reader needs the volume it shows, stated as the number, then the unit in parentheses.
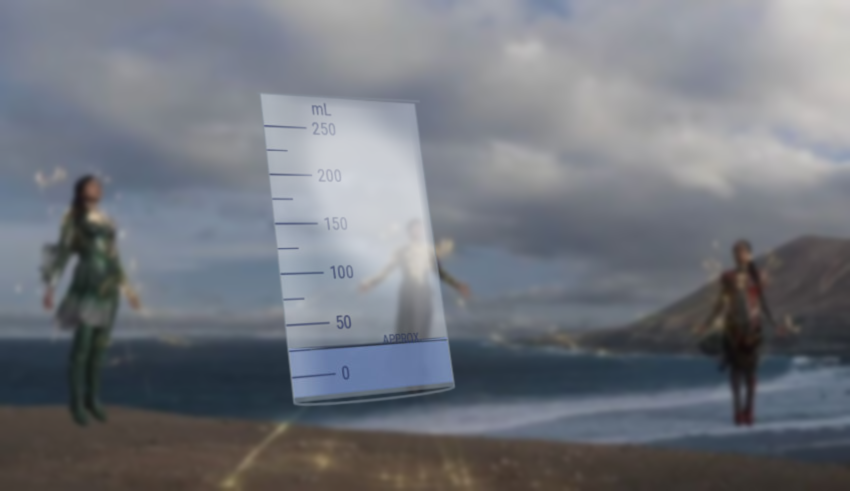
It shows 25 (mL)
